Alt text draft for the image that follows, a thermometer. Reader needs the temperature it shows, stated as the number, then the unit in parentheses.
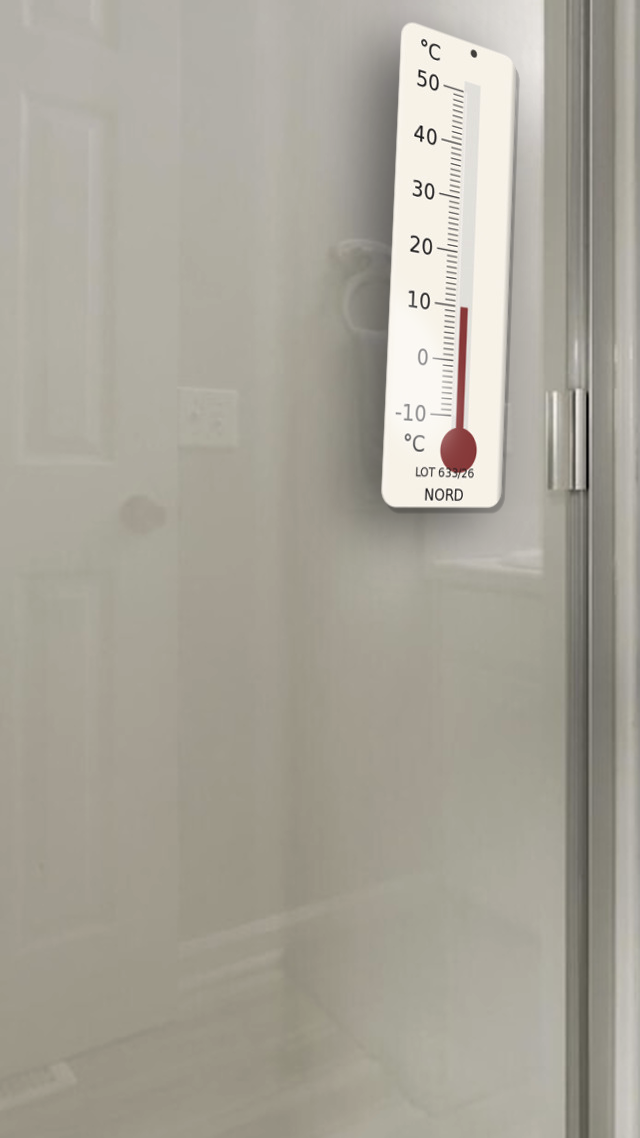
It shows 10 (°C)
